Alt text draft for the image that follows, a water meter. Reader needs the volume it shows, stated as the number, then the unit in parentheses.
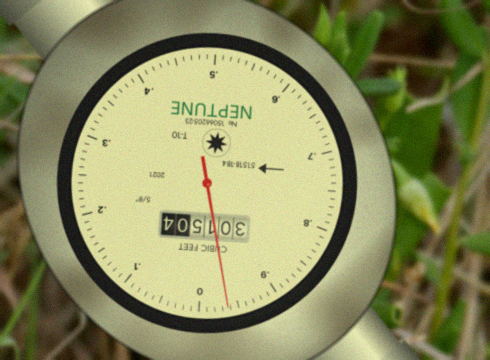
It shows 301503.96 (ft³)
